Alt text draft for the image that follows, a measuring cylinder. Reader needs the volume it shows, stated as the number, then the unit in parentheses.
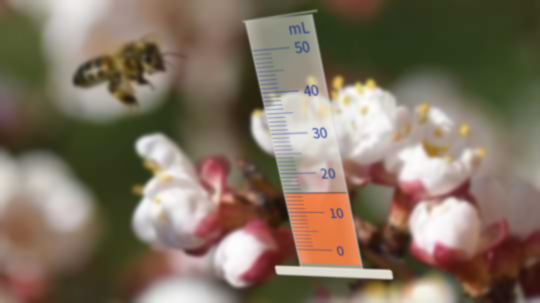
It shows 15 (mL)
